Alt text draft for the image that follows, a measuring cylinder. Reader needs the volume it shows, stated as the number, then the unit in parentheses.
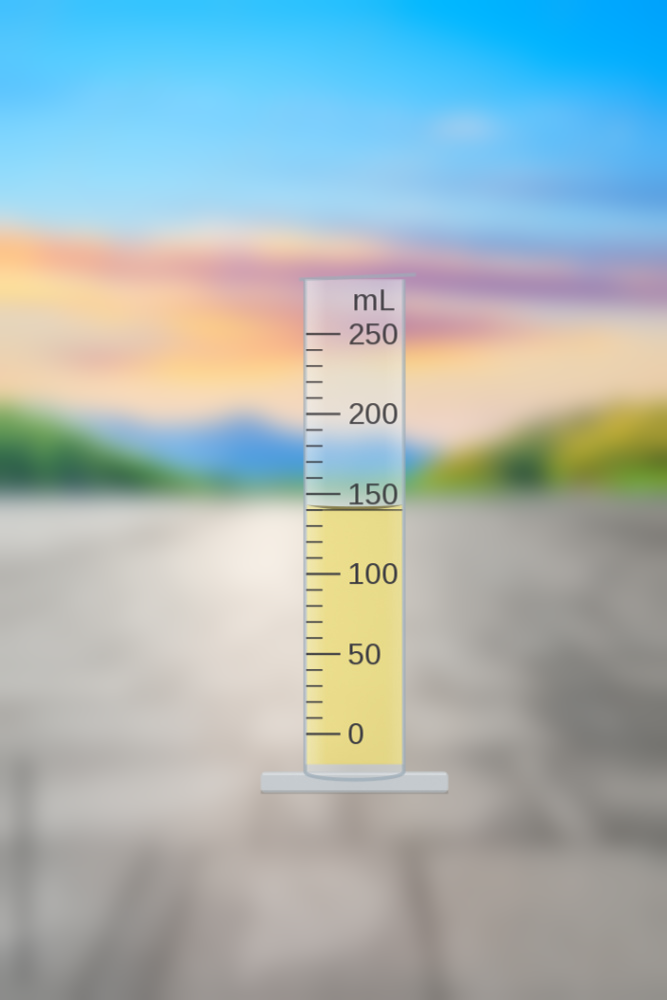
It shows 140 (mL)
